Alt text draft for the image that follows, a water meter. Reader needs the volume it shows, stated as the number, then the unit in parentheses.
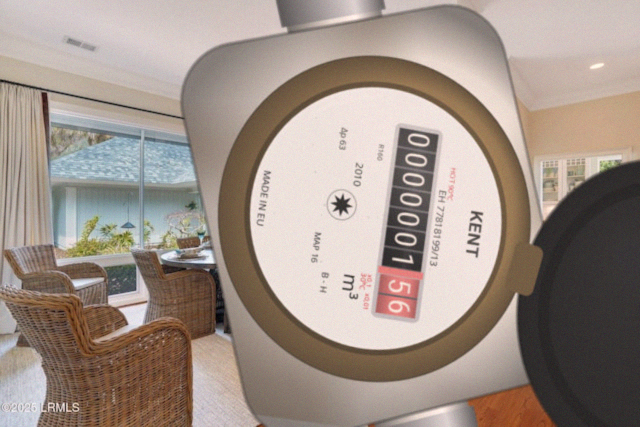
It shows 1.56 (m³)
